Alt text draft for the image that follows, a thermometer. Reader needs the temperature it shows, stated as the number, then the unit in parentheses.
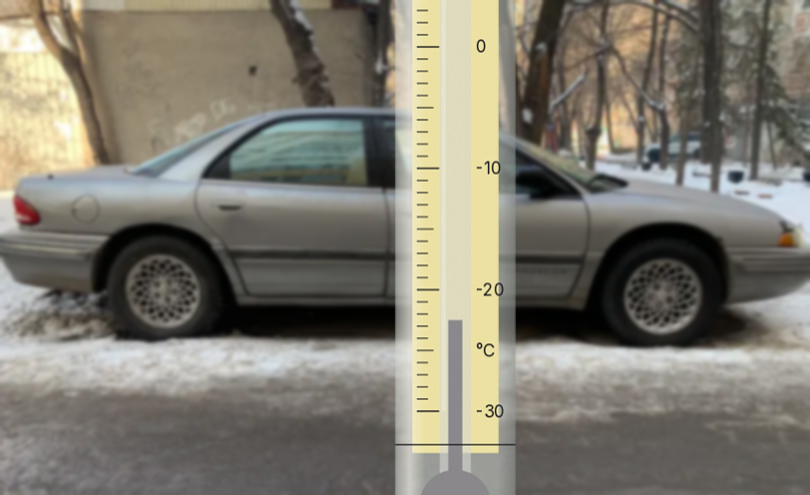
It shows -22.5 (°C)
